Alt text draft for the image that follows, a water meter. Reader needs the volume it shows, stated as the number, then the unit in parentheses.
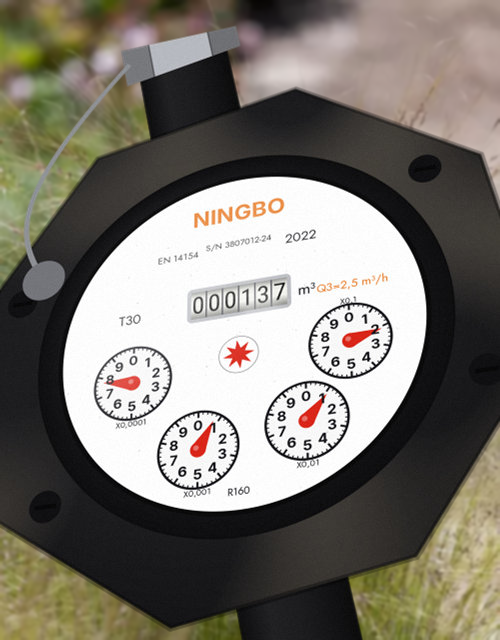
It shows 137.2107 (m³)
